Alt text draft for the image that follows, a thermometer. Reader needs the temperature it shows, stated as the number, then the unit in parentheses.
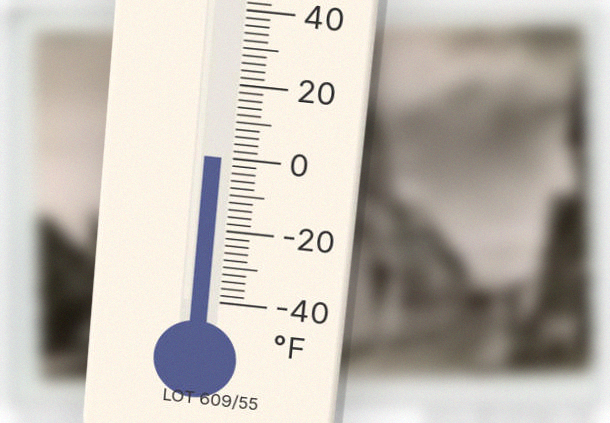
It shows 0 (°F)
